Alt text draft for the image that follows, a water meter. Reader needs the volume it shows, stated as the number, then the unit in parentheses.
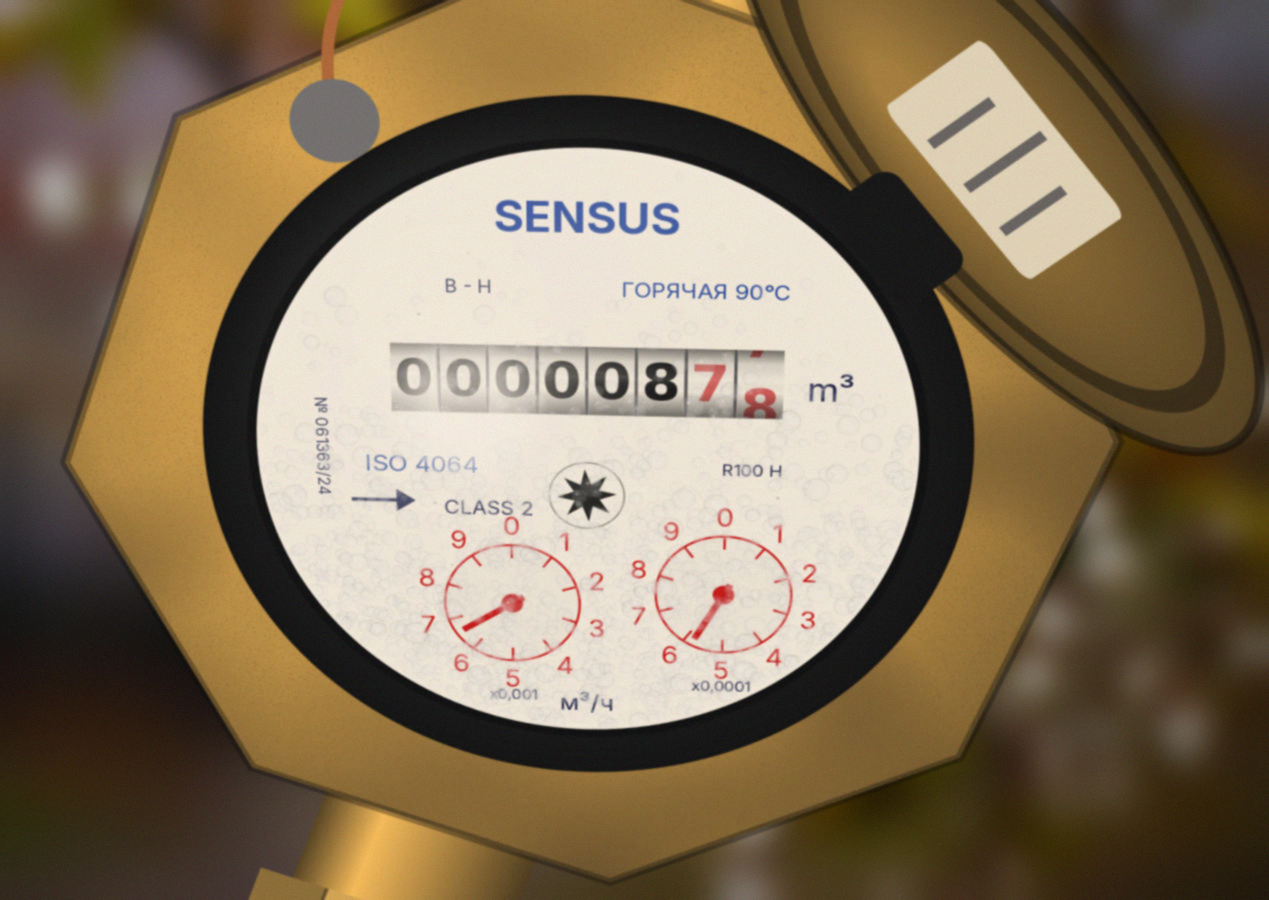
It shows 8.7765 (m³)
